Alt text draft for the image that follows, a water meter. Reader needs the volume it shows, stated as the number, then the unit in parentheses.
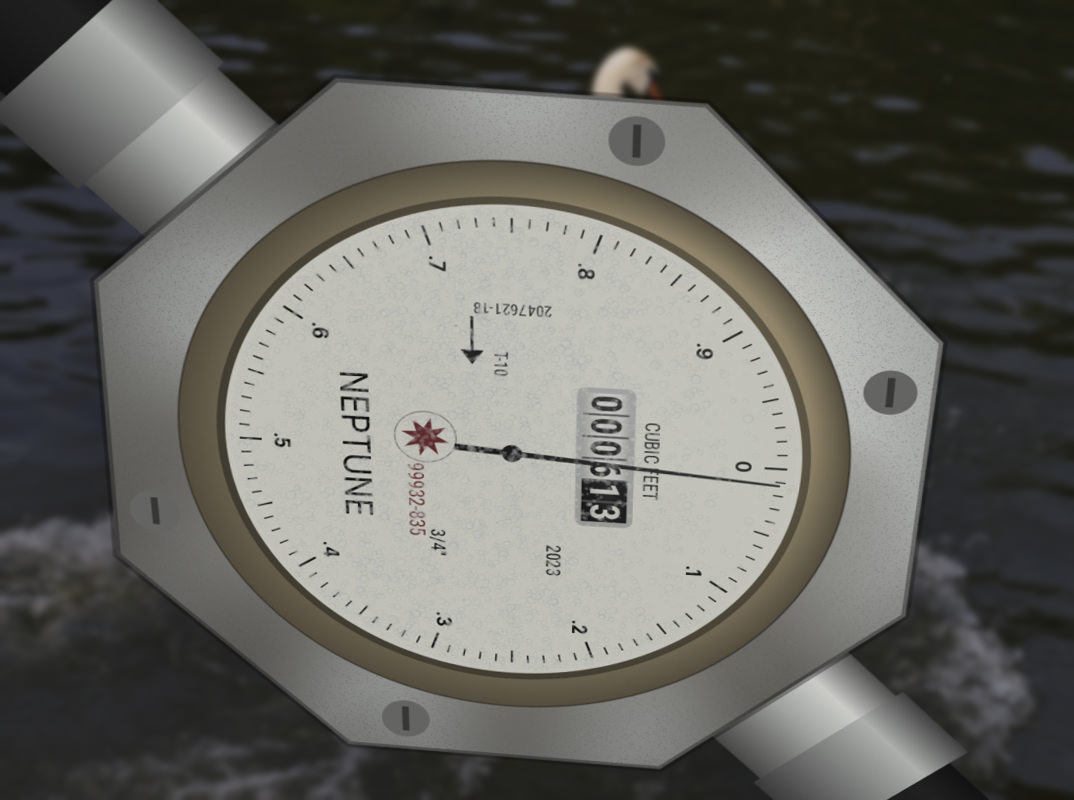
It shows 613.01 (ft³)
